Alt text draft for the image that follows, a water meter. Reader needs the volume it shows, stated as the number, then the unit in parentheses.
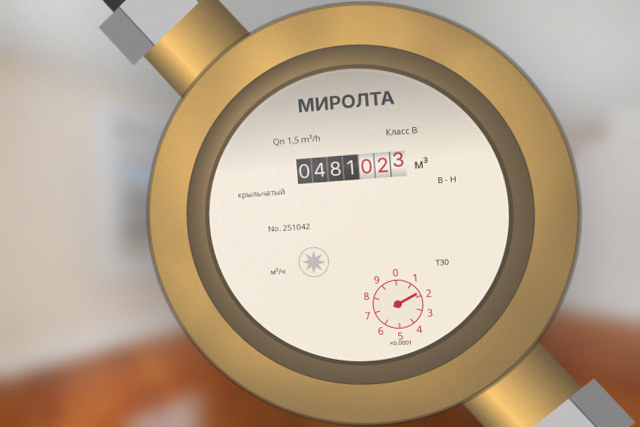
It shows 481.0231 (m³)
